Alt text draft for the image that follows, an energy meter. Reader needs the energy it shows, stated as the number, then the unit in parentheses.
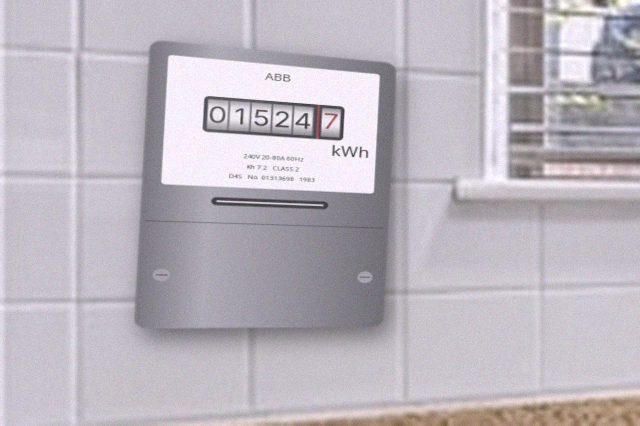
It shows 1524.7 (kWh)
